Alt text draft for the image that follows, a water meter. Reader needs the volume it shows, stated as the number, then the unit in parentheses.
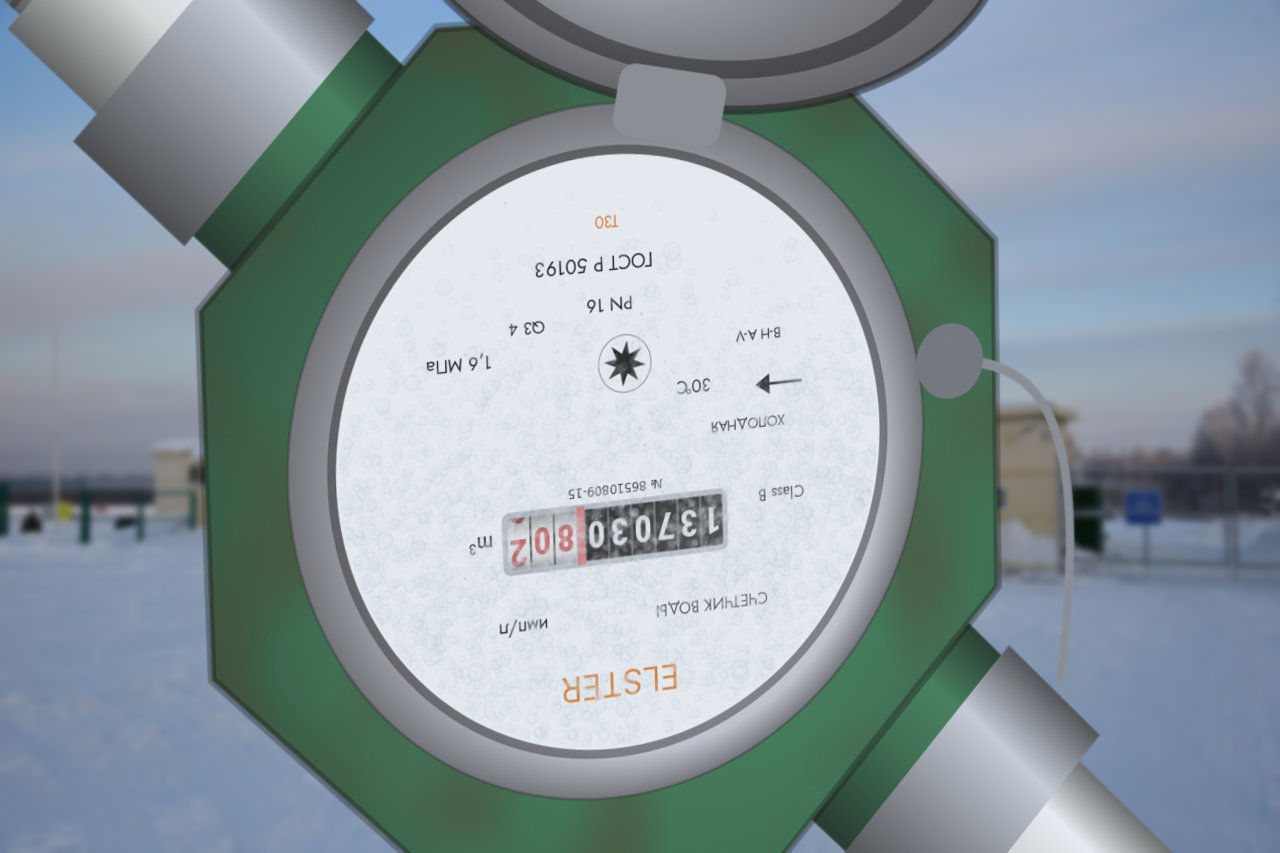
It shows 137030.802 (m³)
